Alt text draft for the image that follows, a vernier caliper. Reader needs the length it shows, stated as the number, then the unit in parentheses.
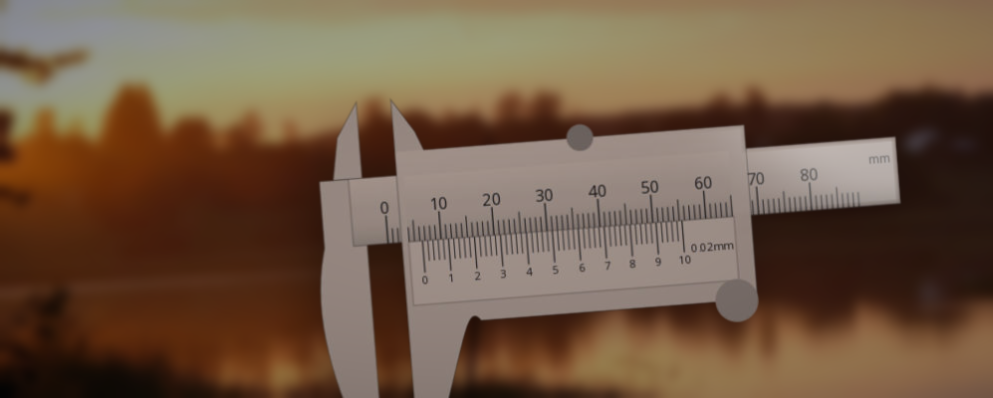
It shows 6.5 (mm)
